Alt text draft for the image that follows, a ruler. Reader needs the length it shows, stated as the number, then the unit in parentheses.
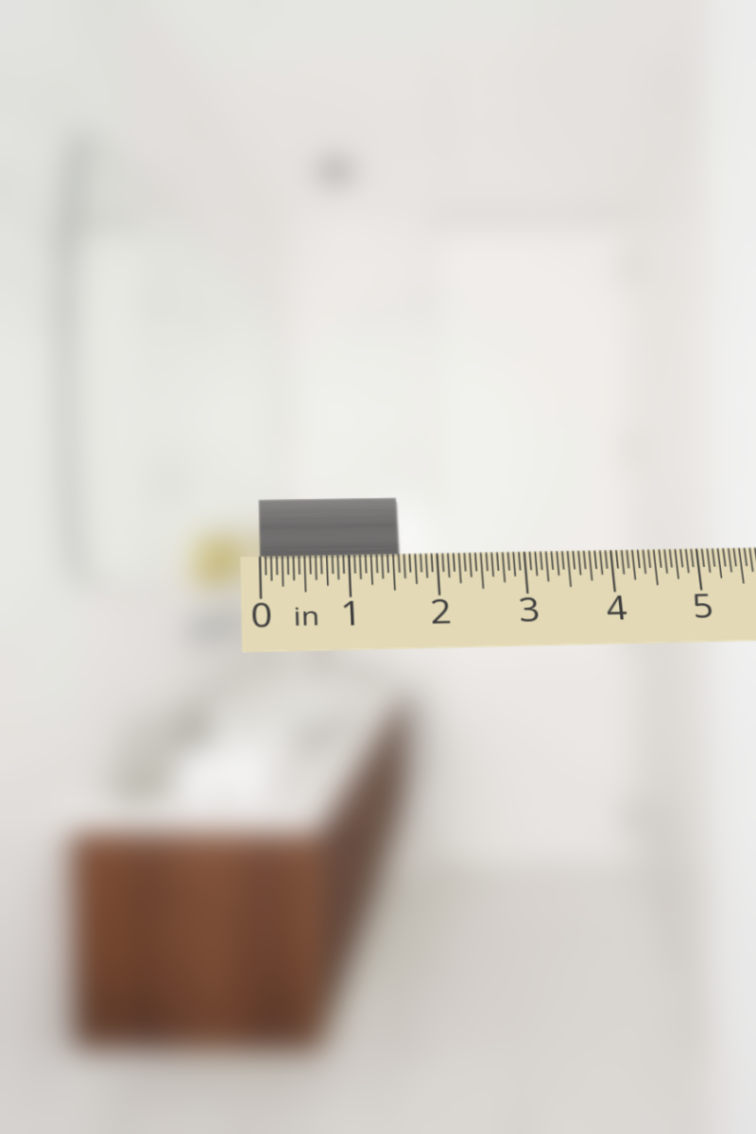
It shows 1.5625 (in)
